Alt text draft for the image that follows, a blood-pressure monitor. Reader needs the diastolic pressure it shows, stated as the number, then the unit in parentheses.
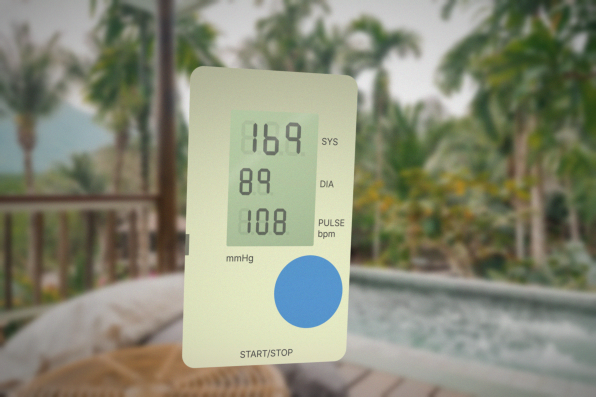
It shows 89 (mmHg)
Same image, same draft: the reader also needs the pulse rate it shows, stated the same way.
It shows 108 (bpm)
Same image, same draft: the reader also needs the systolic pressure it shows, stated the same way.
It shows 169 (mmHg)
